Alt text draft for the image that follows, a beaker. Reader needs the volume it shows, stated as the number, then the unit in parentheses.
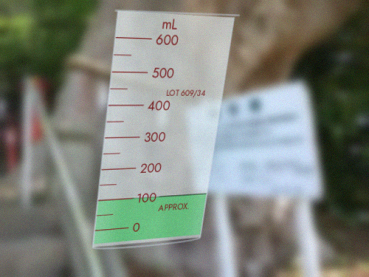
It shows 100 (mL)
